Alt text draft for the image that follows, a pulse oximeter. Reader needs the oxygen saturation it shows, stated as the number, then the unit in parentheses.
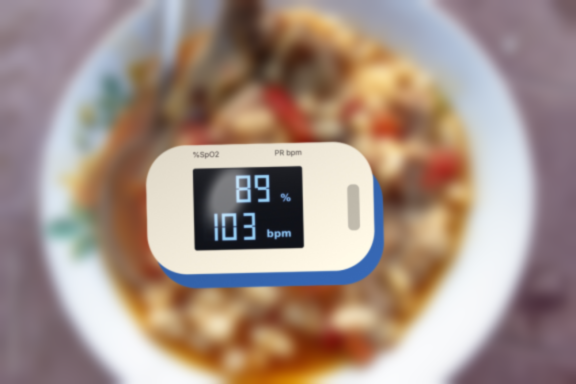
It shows 89 (%)
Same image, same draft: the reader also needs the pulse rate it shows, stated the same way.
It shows 103 (bpm)
